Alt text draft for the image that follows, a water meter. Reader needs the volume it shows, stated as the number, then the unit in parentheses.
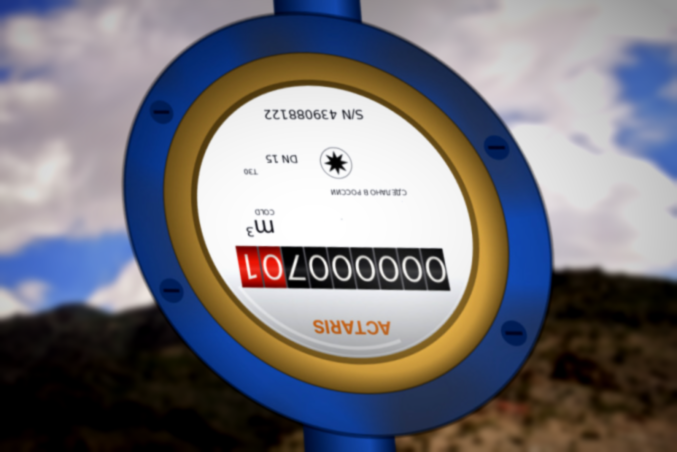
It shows 7.01 (m³)
